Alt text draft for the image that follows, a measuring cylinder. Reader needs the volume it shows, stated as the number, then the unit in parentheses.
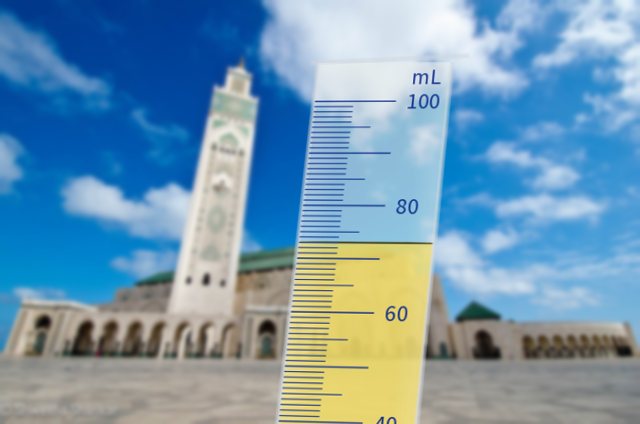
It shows 73 (mL)
